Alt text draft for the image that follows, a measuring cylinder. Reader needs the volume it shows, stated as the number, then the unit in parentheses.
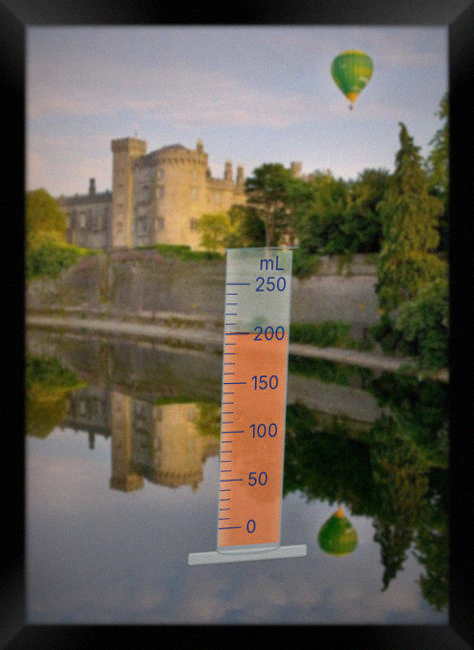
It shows 200 (mL)
